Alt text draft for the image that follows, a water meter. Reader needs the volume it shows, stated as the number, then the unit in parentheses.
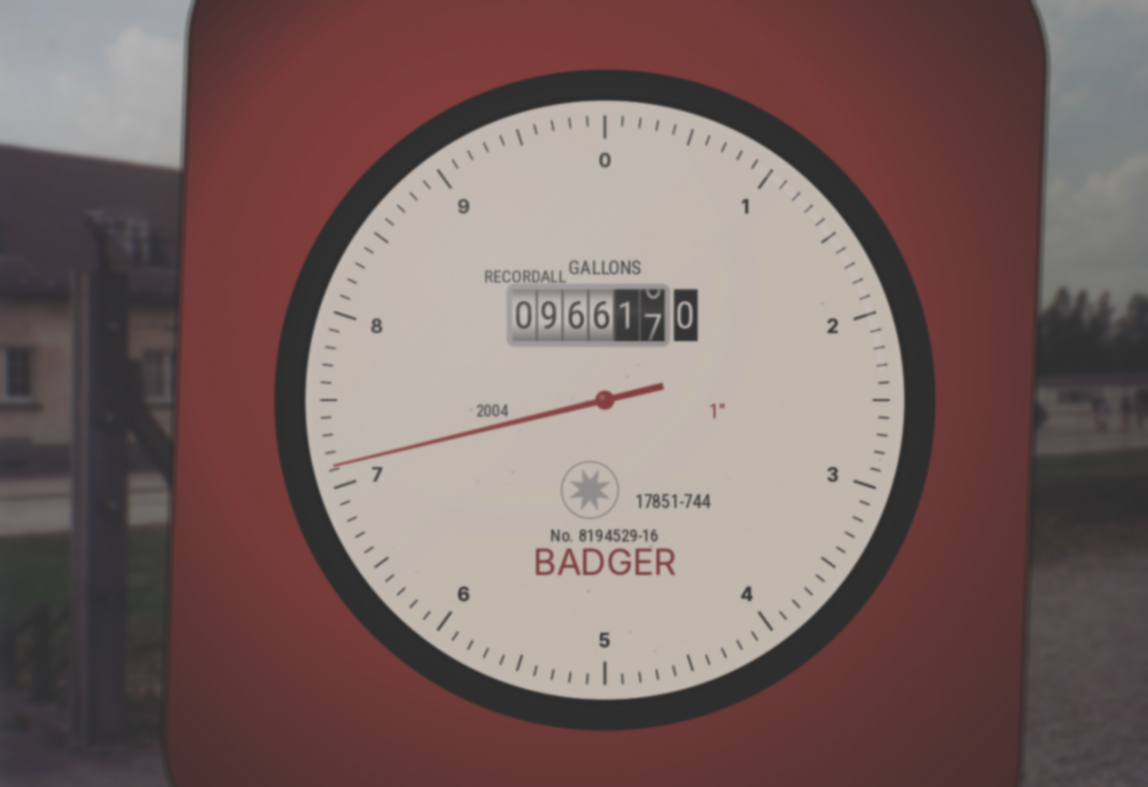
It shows 966167.1 (gal)
